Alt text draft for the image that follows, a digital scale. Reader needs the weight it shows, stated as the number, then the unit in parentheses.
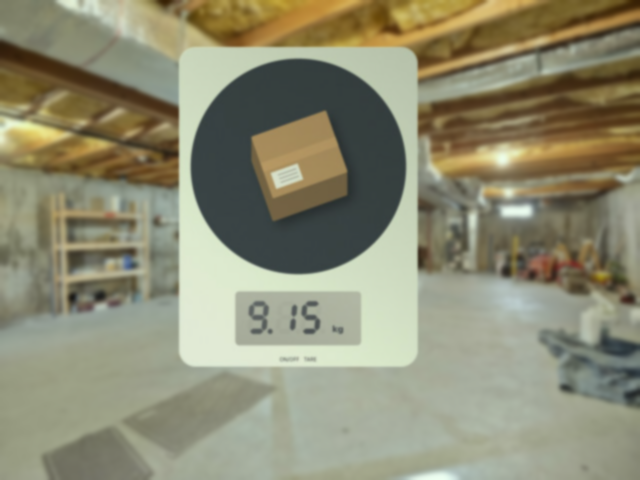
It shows 9.15 (kg)
